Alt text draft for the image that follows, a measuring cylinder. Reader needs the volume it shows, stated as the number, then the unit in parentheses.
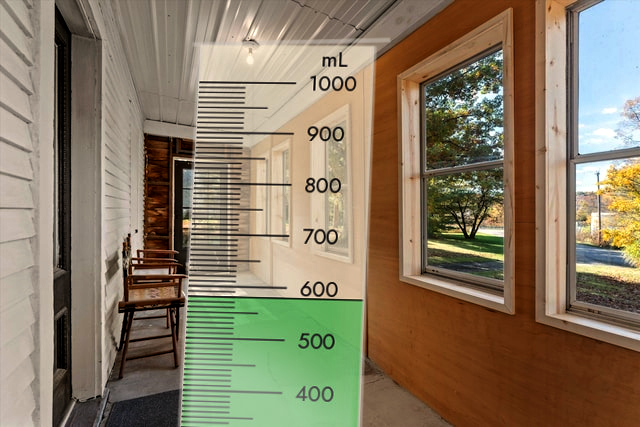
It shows 580 (mL)
